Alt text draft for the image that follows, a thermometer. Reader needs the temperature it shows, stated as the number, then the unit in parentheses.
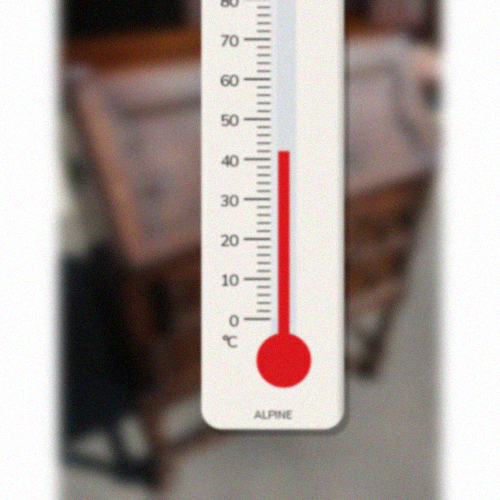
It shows 42 (°C)
